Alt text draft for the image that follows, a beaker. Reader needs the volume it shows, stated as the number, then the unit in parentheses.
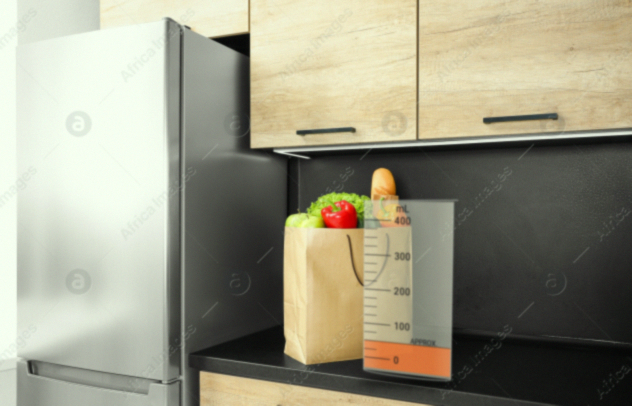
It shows 50 (mL)
